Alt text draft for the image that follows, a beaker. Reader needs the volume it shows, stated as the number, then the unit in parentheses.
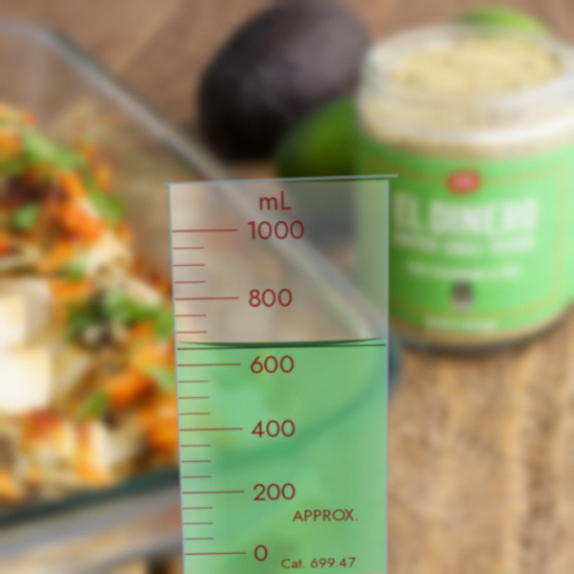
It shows 650 (mL)
